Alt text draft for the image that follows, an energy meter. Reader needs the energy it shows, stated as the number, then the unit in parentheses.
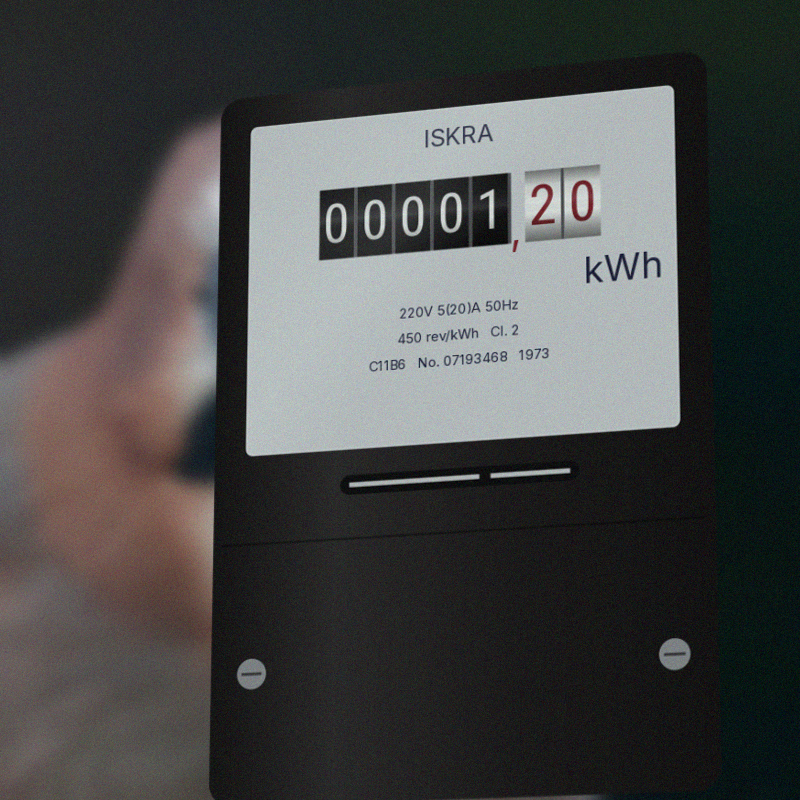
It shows 1.20 (kWh)
